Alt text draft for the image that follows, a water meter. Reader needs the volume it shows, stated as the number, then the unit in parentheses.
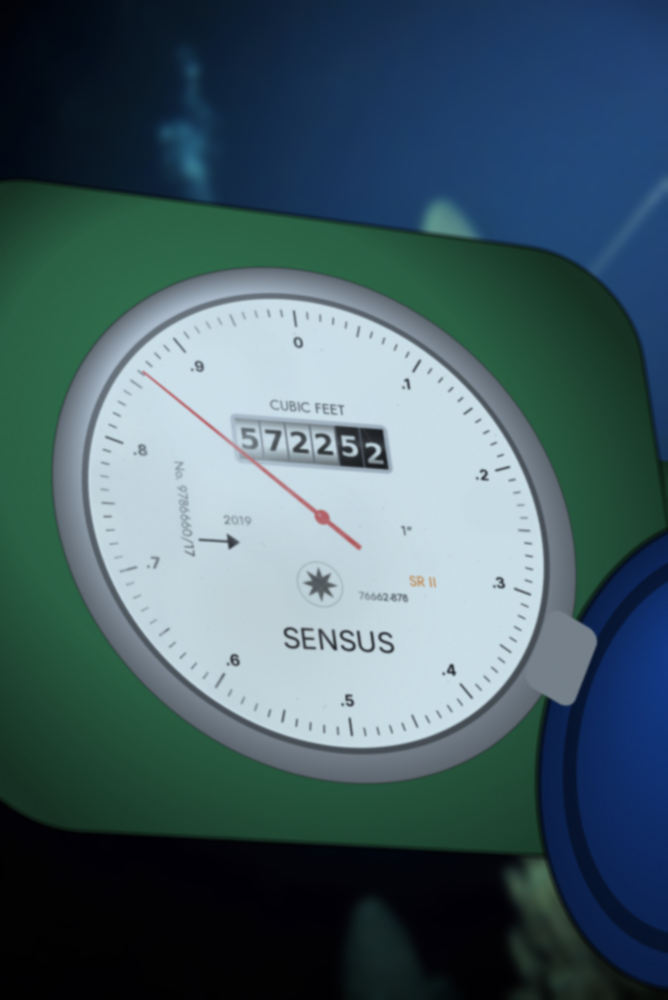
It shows 572251.86 (ft³)
